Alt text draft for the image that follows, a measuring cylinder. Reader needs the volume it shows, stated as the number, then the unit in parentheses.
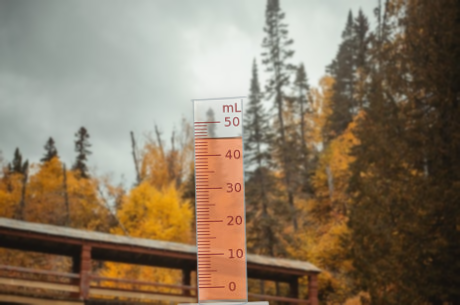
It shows 45 (mL)
